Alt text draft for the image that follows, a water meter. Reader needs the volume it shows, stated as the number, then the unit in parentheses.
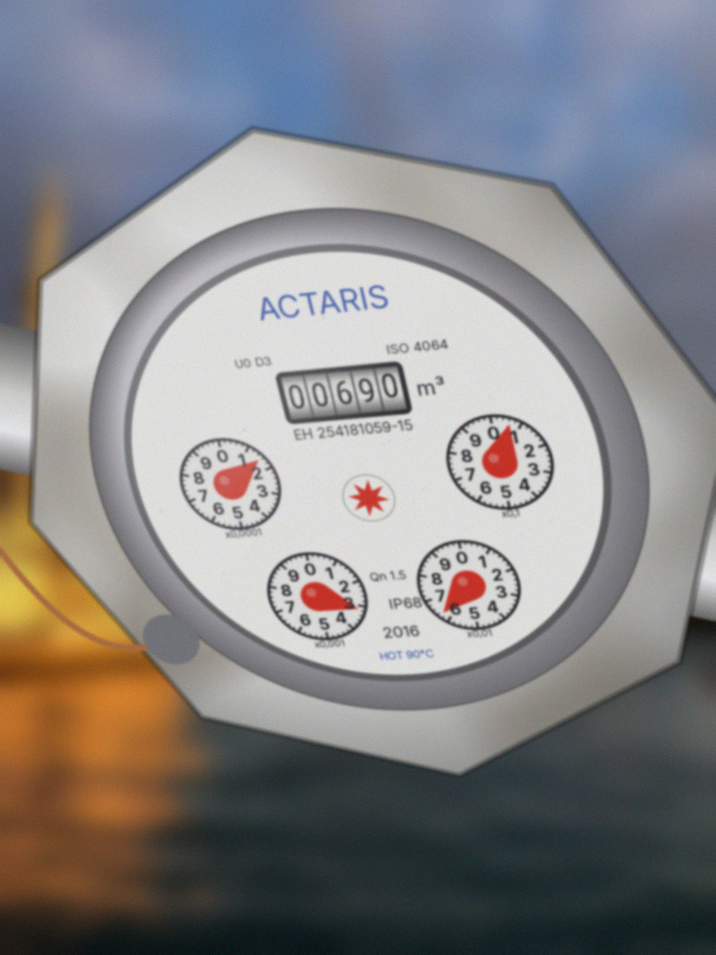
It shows 690.0631 (m³)
